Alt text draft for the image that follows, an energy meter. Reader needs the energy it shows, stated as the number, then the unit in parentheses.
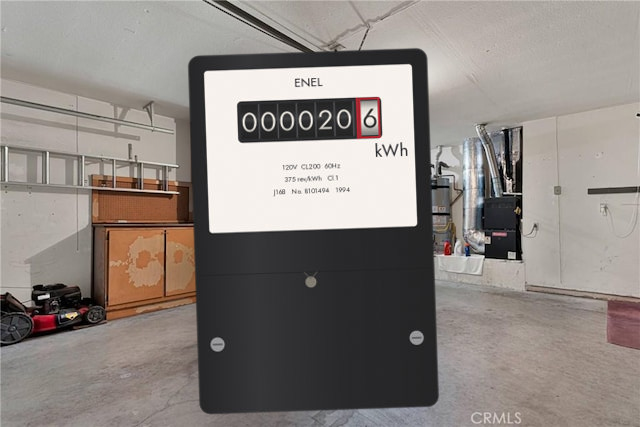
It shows 20.6 (kWh)
